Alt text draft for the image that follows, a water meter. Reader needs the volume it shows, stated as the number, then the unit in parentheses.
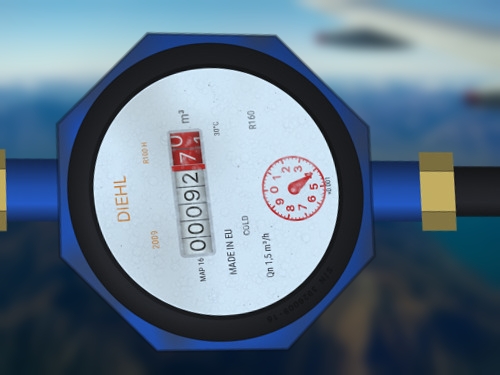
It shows 92.704 (m³)
